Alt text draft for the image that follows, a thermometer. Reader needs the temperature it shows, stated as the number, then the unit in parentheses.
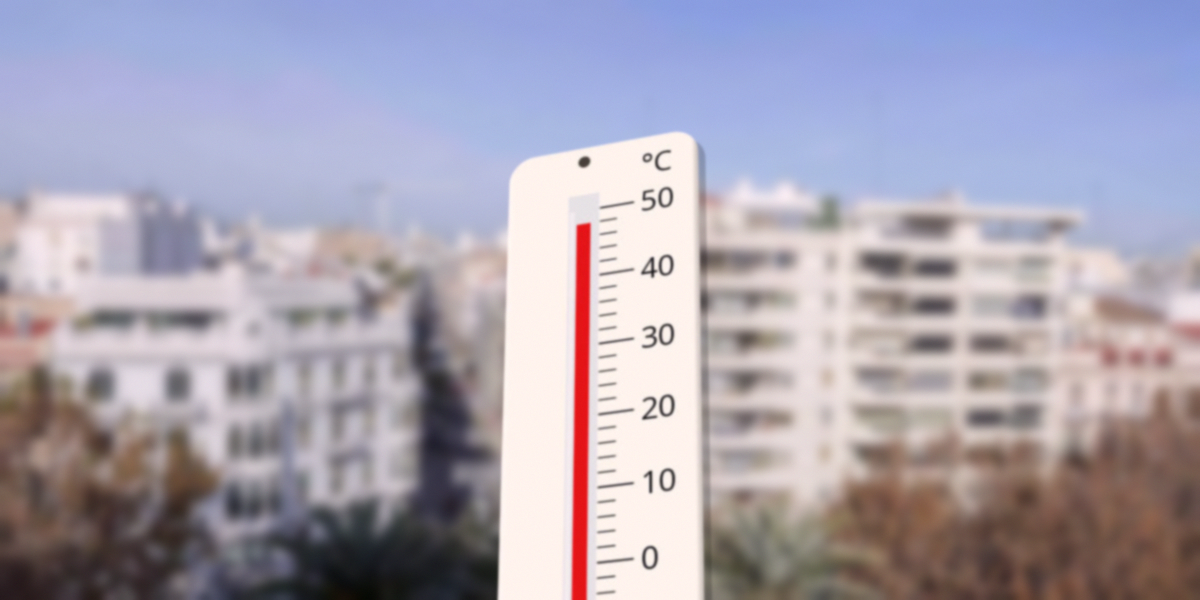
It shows 48 (°C)
